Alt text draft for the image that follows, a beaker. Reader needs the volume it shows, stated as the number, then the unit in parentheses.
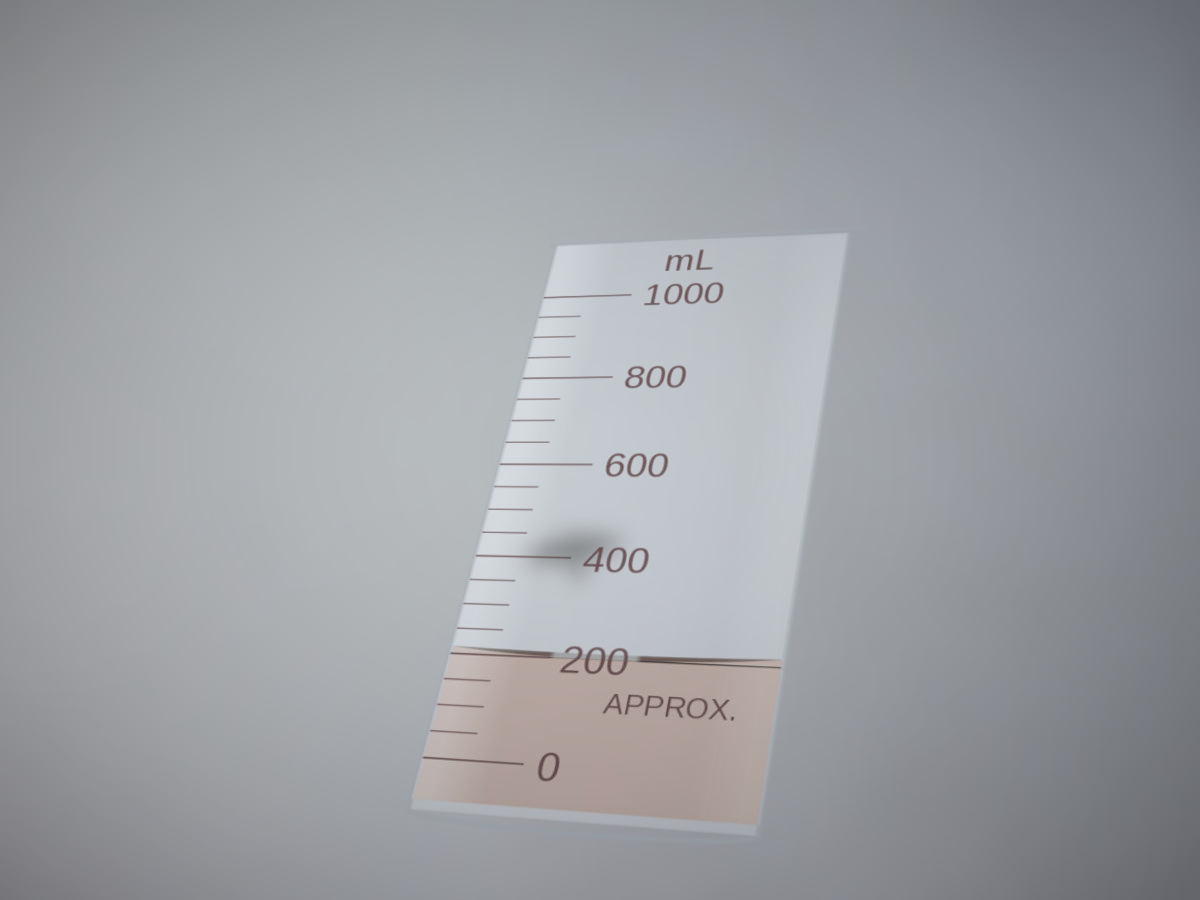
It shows 200 (mL)
